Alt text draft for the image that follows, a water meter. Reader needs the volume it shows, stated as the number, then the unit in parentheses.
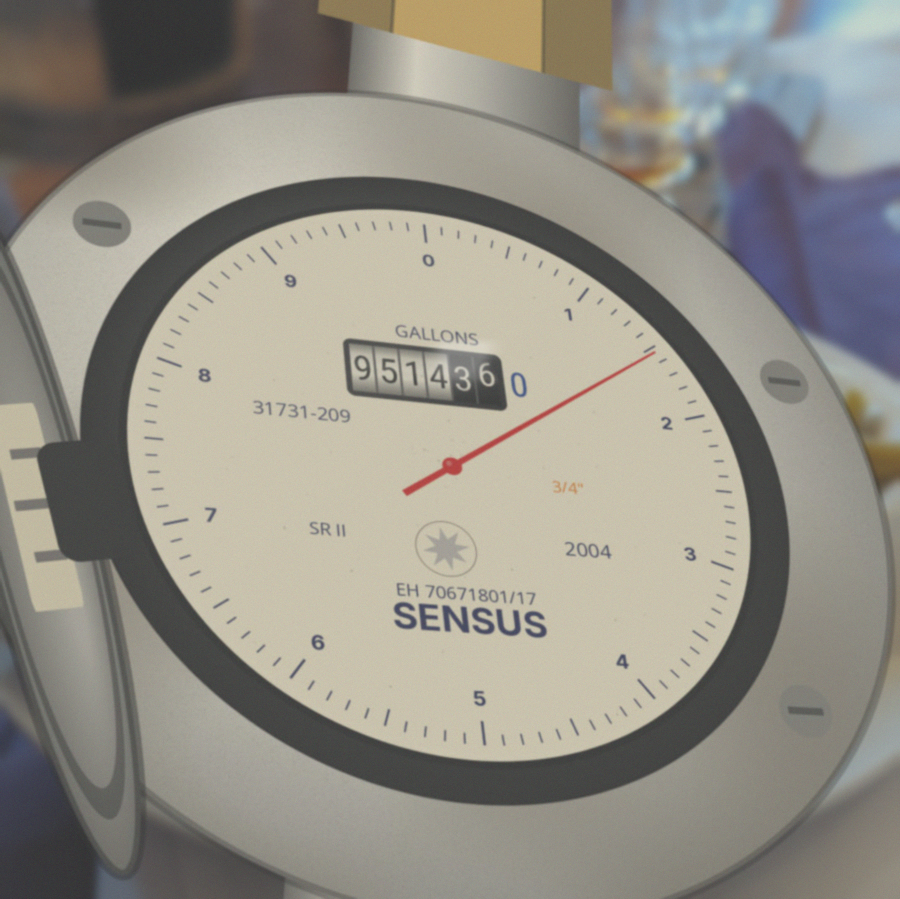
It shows 9514361.5 (gal)
